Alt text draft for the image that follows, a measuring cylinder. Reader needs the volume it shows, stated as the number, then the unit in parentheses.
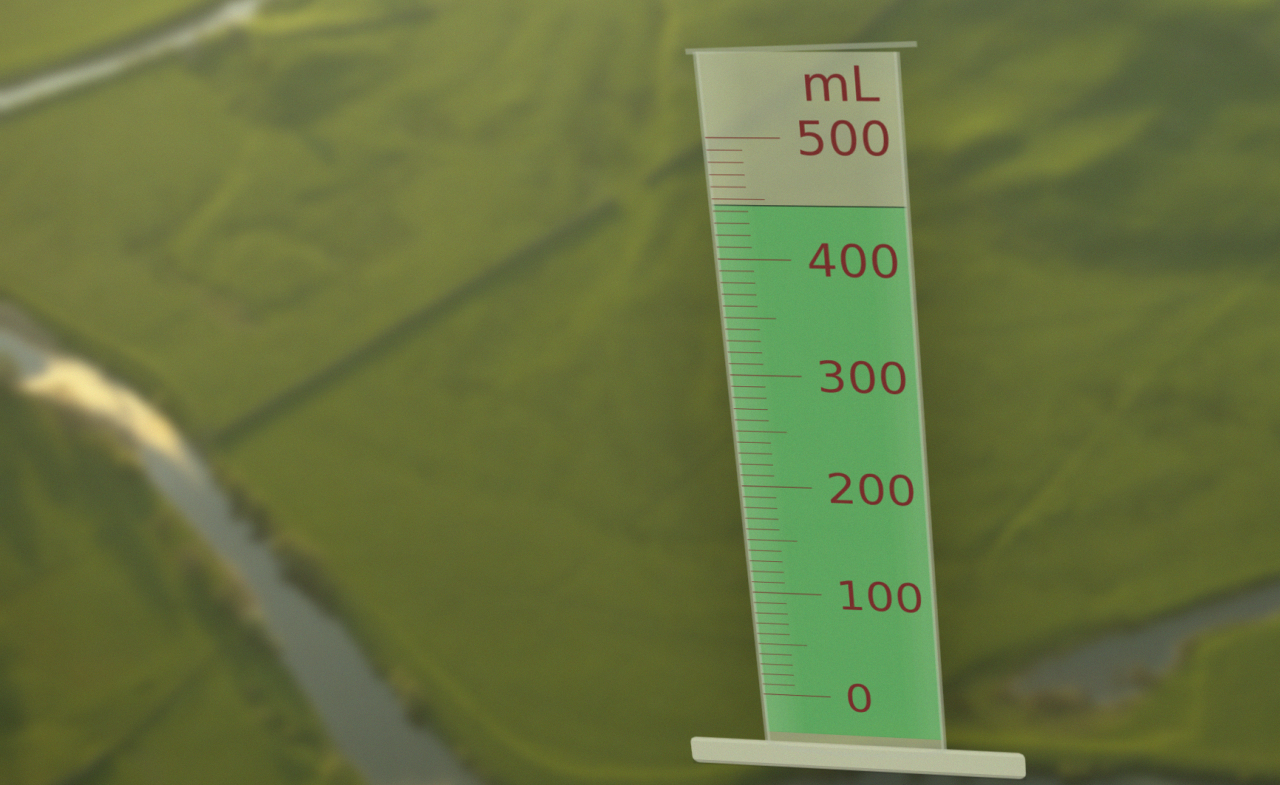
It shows 445 (mL)
